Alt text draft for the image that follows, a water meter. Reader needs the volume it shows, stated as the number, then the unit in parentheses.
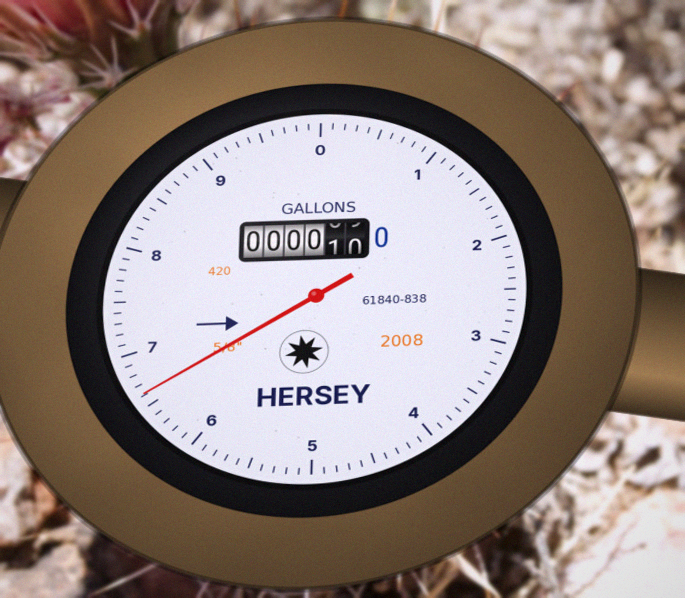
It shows 96.6 (gal)
